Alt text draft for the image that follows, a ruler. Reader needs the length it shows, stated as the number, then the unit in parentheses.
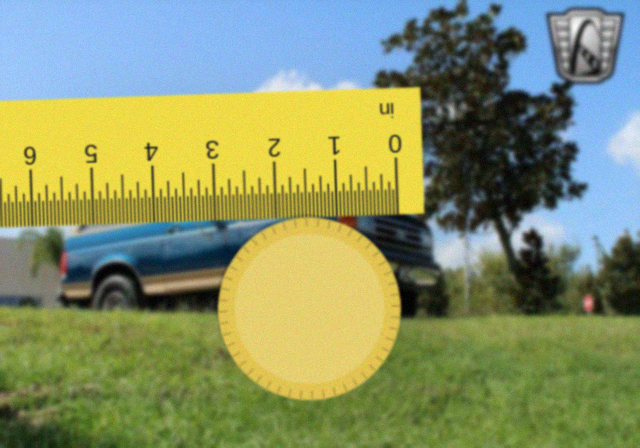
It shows 3 (in)
